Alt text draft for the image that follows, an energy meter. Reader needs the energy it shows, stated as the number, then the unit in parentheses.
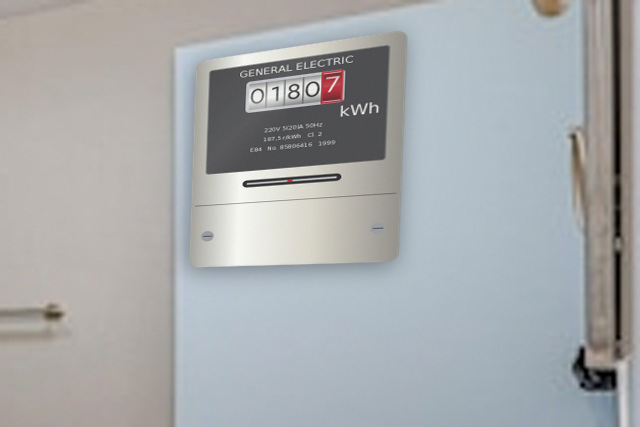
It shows 180.7 (kWh)
